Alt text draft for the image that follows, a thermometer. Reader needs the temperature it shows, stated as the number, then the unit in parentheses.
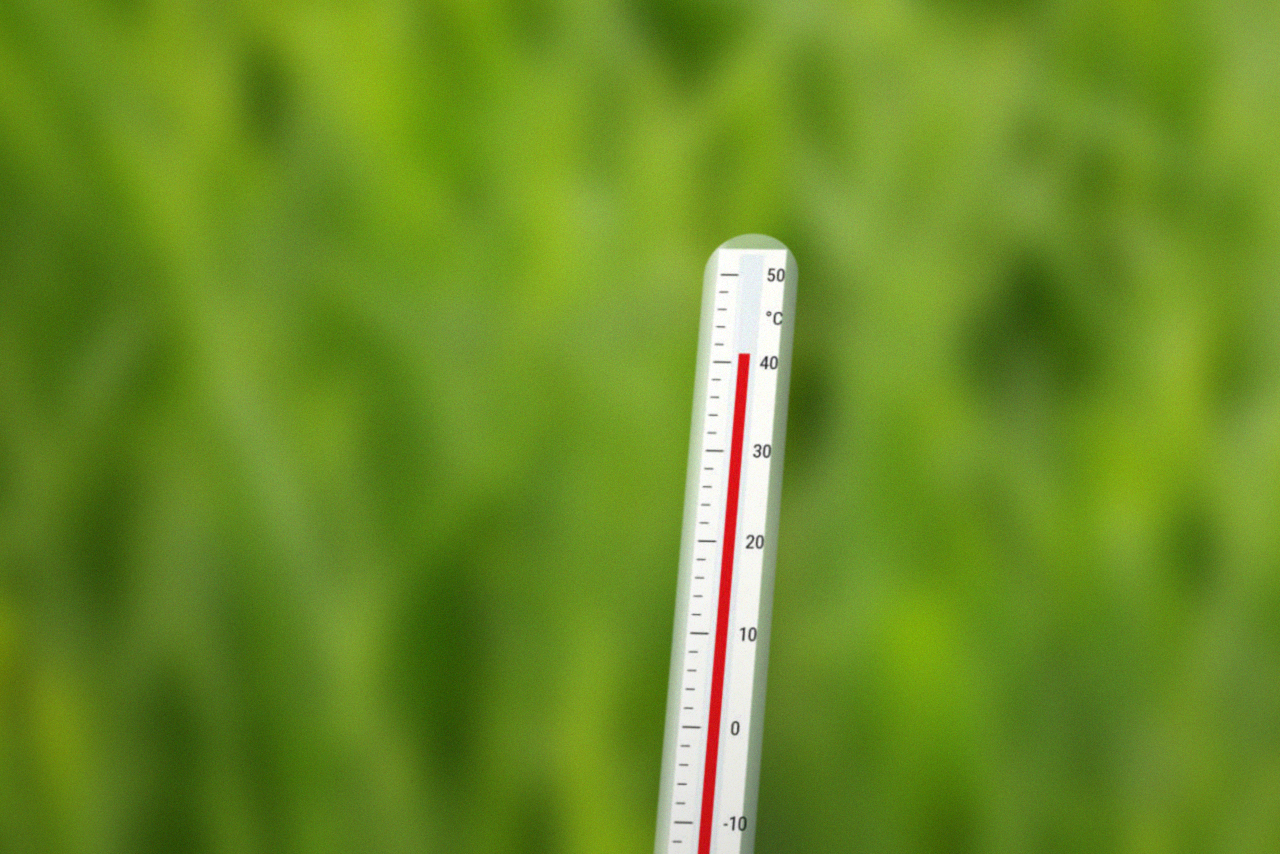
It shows 41 (°C)
